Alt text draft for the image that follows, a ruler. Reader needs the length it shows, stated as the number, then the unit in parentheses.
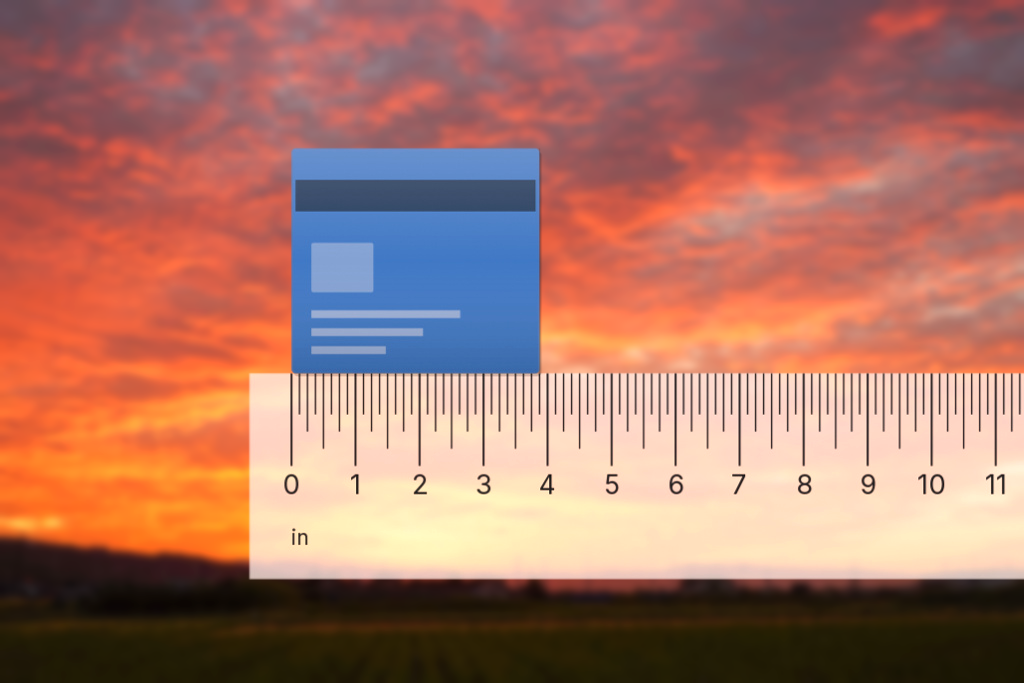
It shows 3.875 (in)
